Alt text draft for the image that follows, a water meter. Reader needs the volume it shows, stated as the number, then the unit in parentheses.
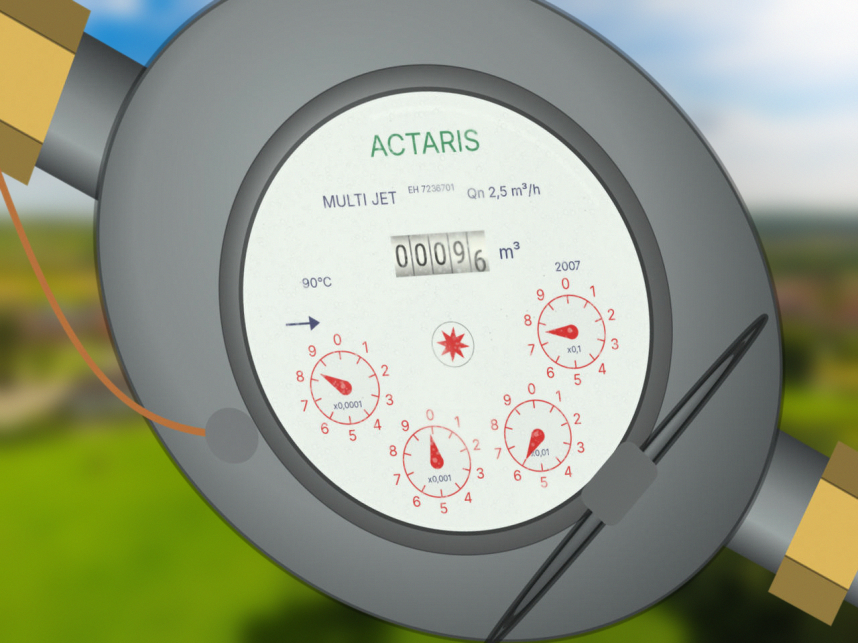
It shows 95.7598 (m³)
